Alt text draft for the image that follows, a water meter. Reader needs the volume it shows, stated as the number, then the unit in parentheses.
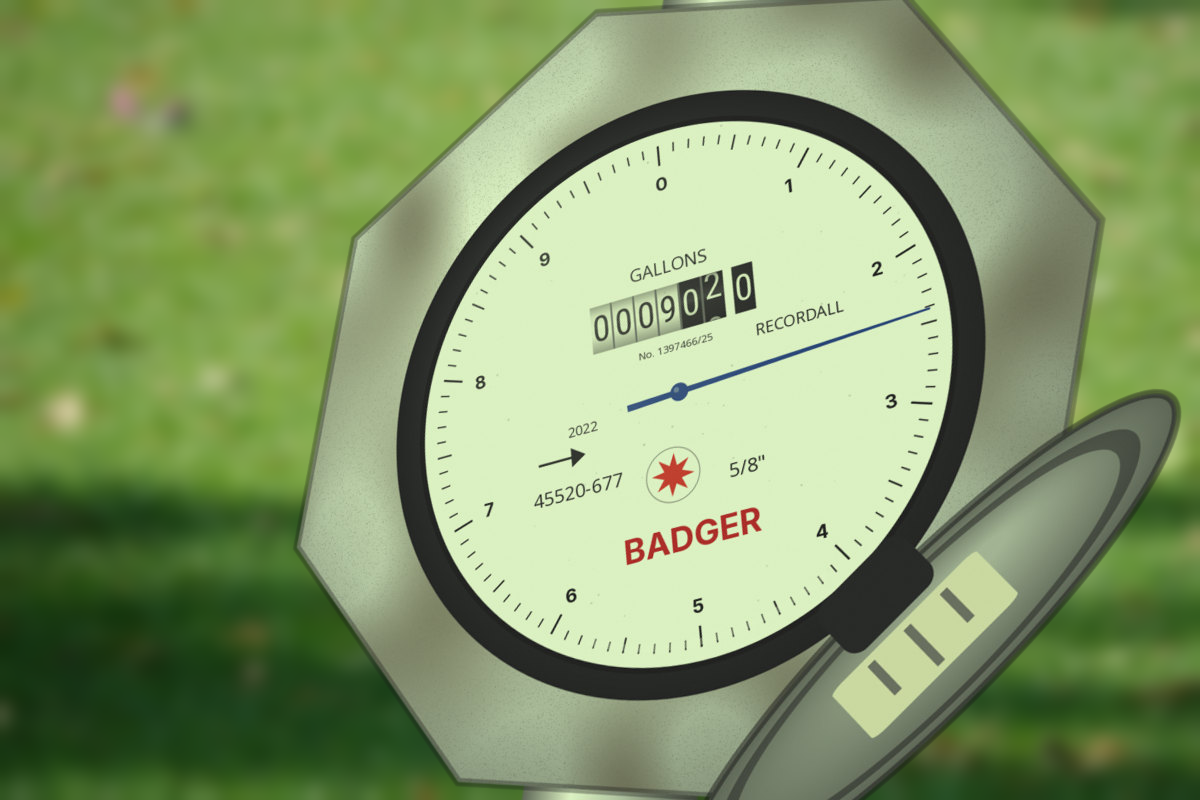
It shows 9022.4 (gal)
